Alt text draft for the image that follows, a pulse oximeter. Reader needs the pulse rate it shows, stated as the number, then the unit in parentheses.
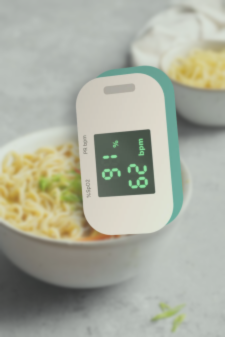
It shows 62 (bpm)
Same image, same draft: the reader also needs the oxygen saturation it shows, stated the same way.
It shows 91 (%)
